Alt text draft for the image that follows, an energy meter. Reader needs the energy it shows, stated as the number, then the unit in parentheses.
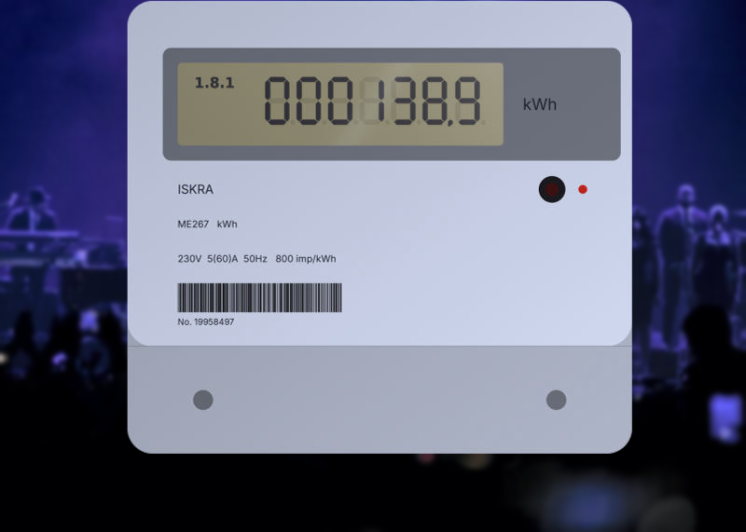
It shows 138.9 (kWh)
